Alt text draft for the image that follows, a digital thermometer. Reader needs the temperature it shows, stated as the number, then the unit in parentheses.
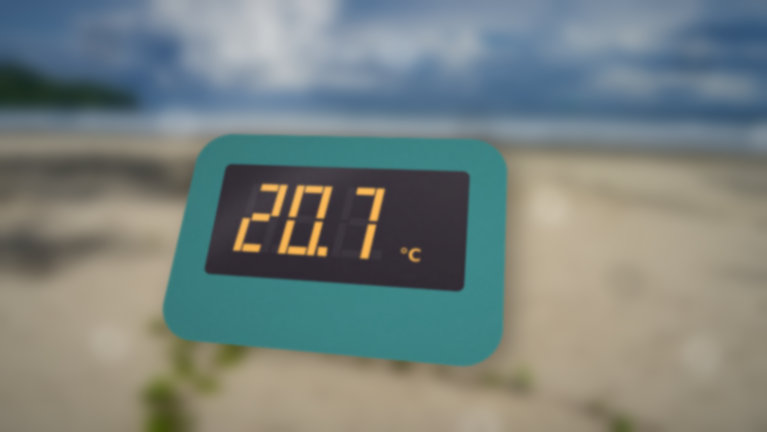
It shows 20.7 (°C)
